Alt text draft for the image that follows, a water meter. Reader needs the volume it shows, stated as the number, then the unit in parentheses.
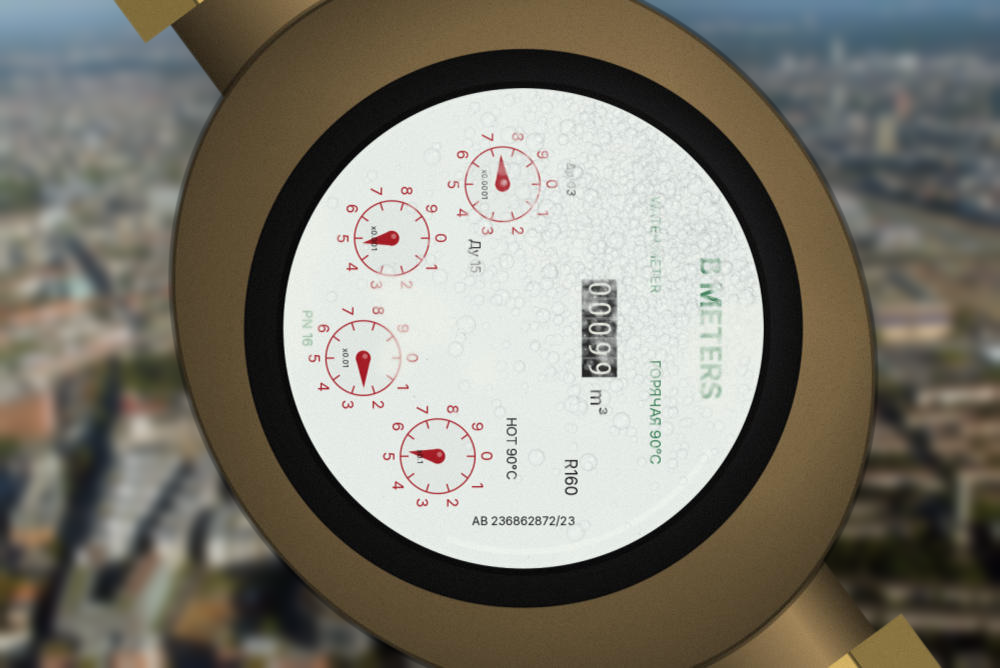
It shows 99.5247 (m³)
